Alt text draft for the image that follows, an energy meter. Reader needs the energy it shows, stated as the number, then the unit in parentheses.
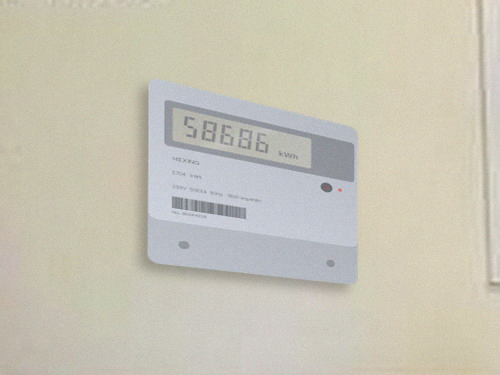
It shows 58686 (kWh)
